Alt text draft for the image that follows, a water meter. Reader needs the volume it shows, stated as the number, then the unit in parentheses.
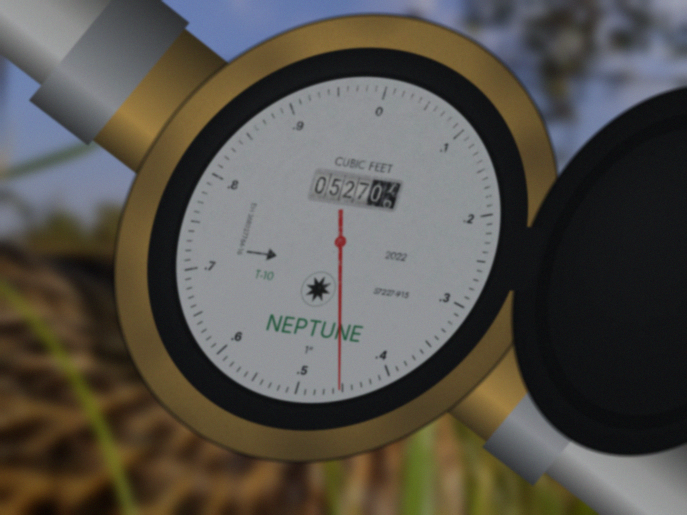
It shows 52707.45 (ft³)
